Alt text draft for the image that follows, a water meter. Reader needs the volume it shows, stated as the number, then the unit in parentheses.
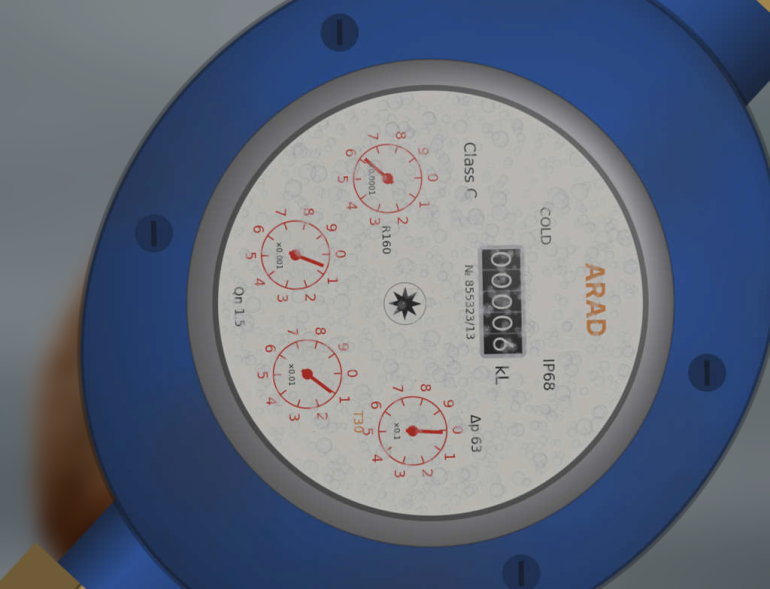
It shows 6.0106 (kL)
